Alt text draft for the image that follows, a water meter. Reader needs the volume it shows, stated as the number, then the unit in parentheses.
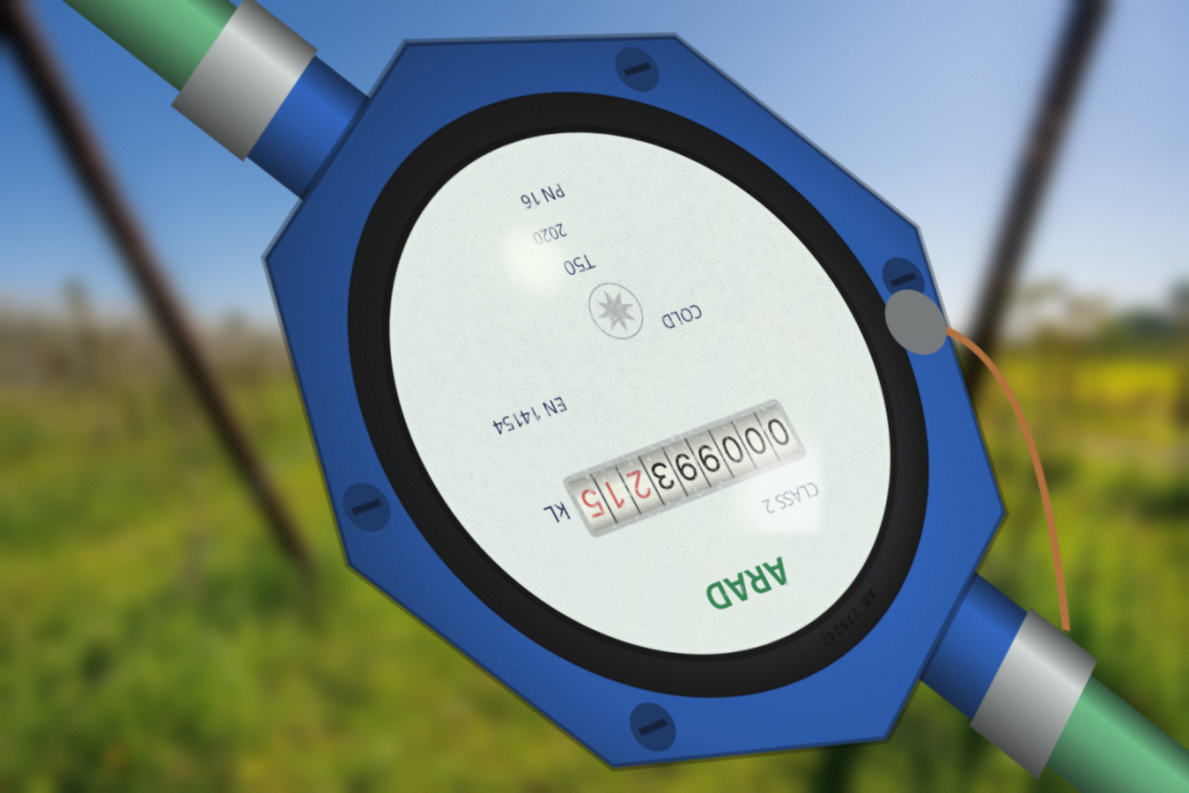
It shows 993.215 (kL)
